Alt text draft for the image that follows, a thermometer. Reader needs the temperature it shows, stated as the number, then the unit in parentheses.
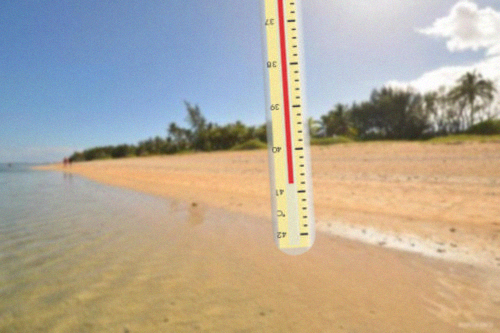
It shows 40.8 (°C)
